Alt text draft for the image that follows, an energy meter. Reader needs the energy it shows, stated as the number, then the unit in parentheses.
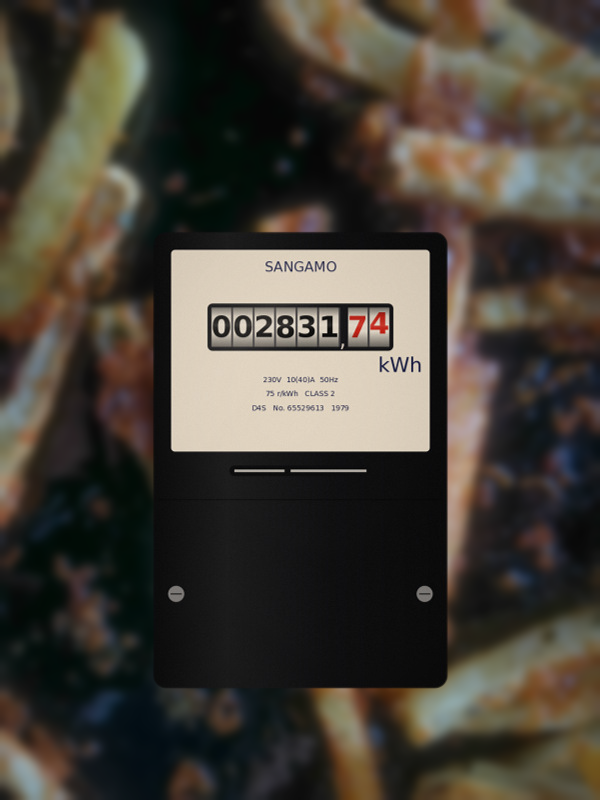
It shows 2831.74 (kWh)
